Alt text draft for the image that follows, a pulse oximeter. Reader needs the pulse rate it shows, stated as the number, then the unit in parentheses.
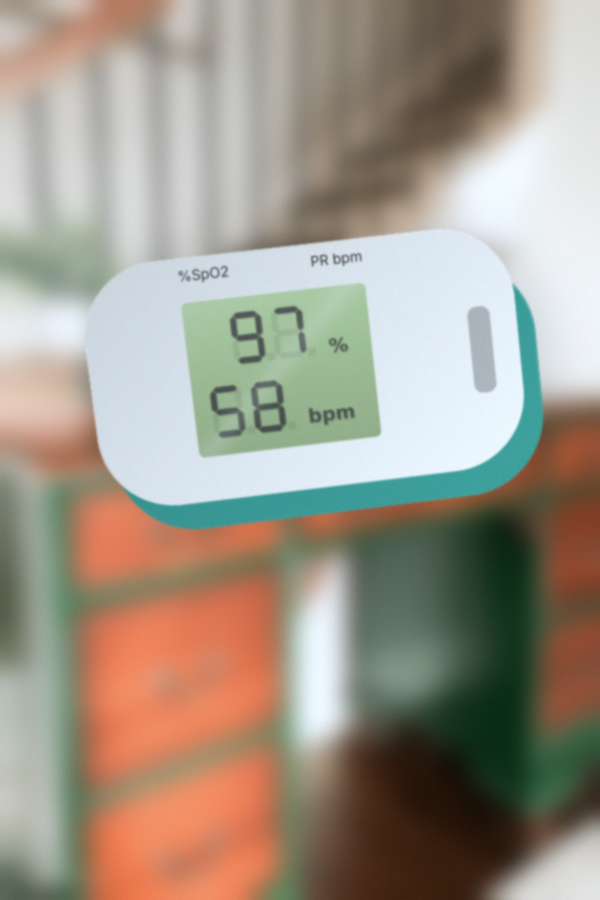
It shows 58 (bpm)
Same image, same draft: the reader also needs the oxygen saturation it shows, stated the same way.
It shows 97 (%)
